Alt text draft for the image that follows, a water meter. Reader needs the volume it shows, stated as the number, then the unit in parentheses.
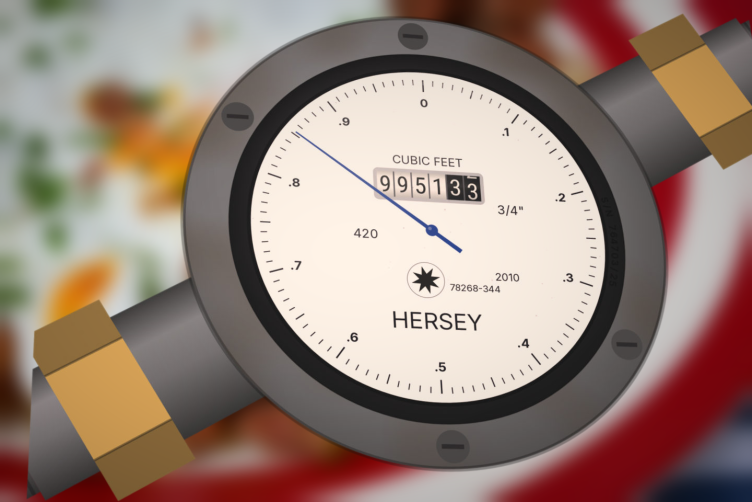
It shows 995132.85 (ft³)
